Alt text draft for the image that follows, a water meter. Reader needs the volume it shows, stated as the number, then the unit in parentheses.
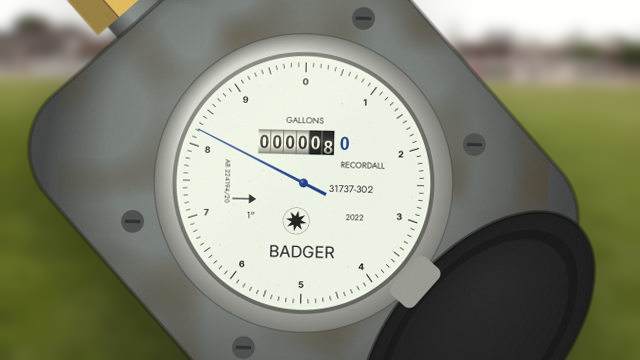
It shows 78.2 (gal)
